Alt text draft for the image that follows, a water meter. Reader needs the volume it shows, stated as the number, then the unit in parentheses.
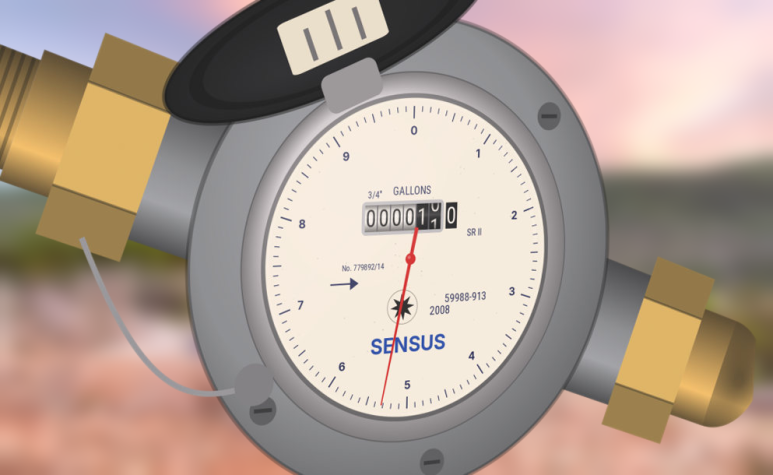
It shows 105.3 (gal)
